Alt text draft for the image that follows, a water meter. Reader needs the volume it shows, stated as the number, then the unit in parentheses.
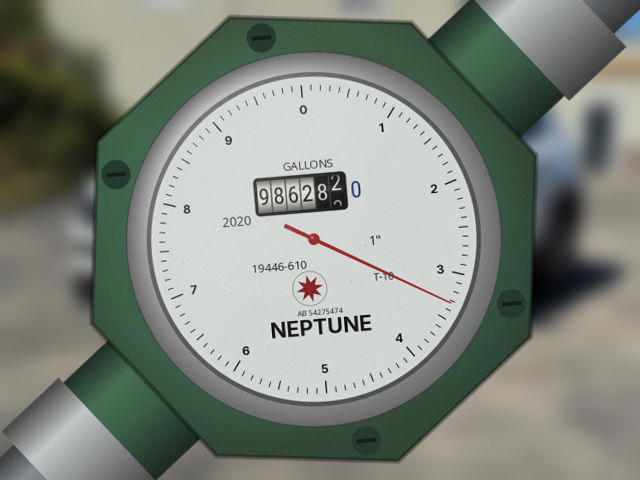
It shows 9862823.3 (gal)
